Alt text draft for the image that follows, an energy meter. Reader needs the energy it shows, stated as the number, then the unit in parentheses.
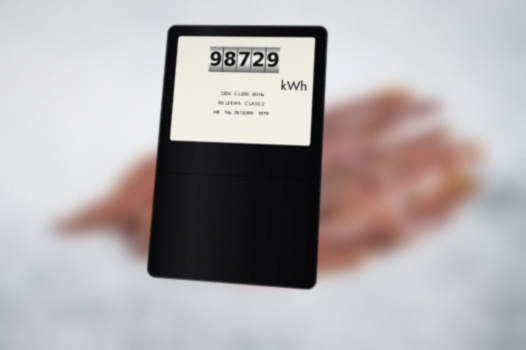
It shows 98729 (kWh)
